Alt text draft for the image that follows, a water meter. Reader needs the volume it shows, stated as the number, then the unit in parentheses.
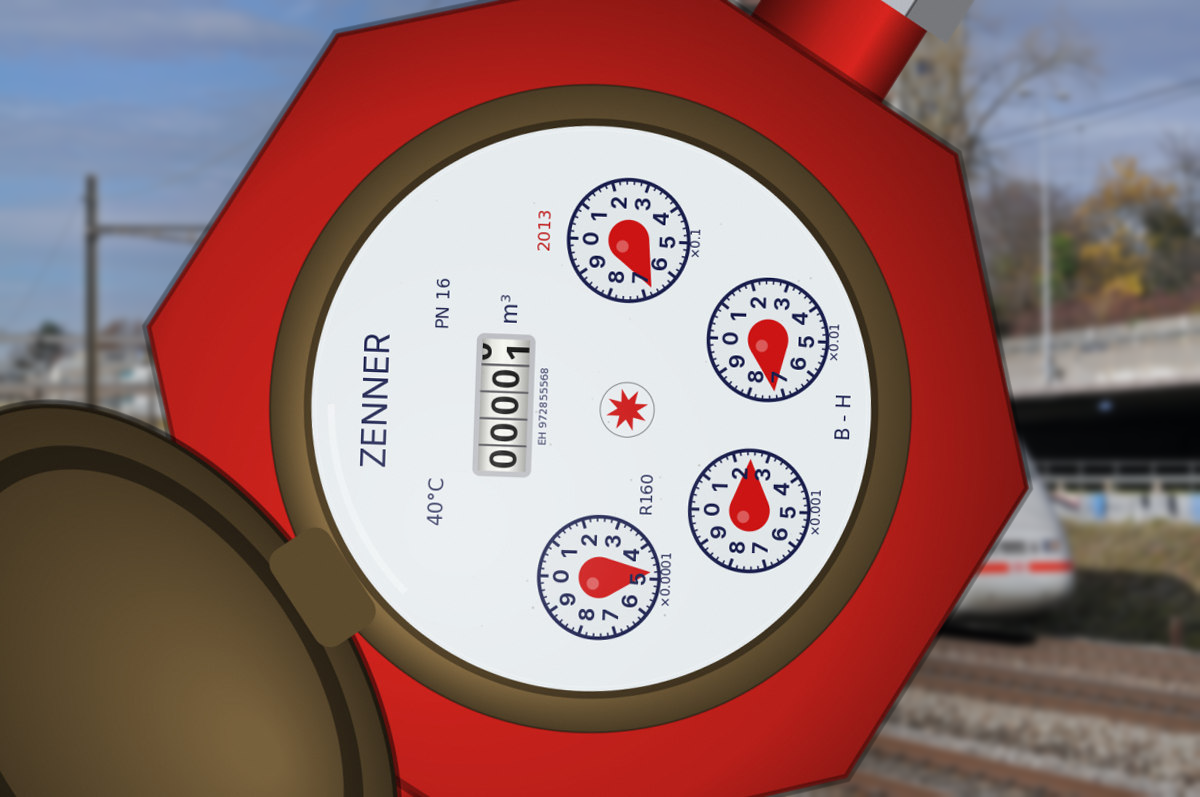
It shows 0.6724 (m³)
